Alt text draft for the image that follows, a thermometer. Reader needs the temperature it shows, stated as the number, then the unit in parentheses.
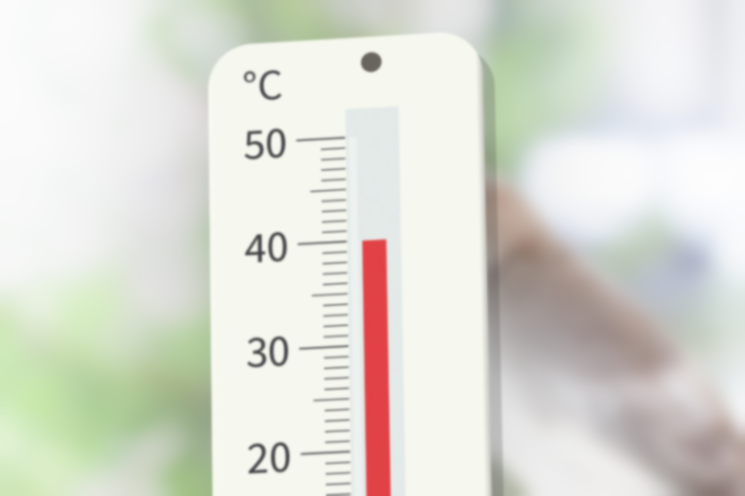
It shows 40 (°C)
